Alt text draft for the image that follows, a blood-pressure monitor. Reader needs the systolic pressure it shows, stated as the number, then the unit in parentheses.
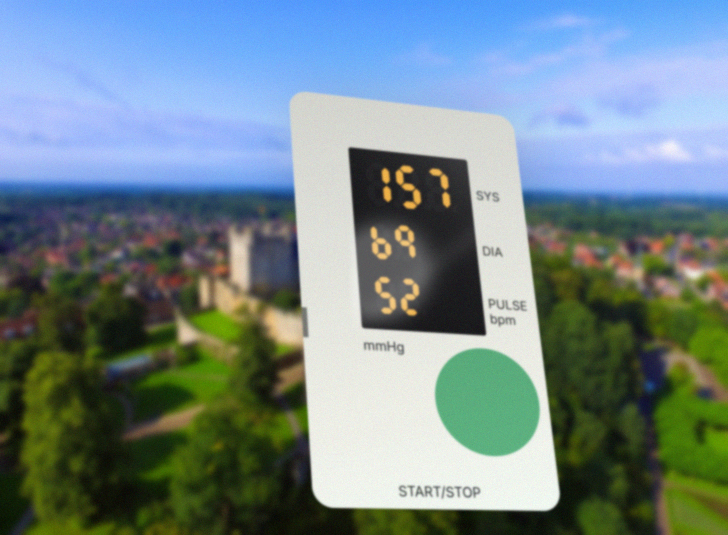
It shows 157 (mmHg)
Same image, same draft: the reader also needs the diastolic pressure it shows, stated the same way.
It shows 69 (mmHg)
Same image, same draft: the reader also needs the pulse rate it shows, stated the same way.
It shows 52 (bpm)
